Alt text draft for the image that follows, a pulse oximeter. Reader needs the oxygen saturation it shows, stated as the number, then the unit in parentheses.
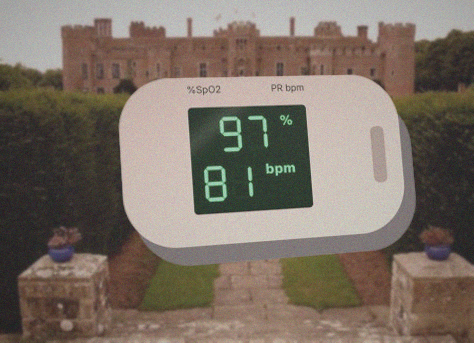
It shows 97 (%)
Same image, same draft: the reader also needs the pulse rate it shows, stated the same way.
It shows 81 (bpm)
